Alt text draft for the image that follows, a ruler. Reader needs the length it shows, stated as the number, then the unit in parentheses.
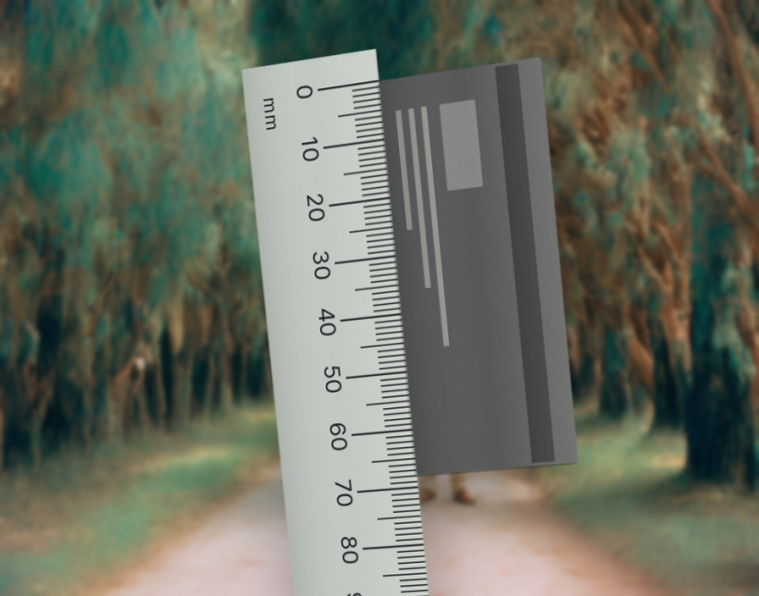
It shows 68 (mm)
